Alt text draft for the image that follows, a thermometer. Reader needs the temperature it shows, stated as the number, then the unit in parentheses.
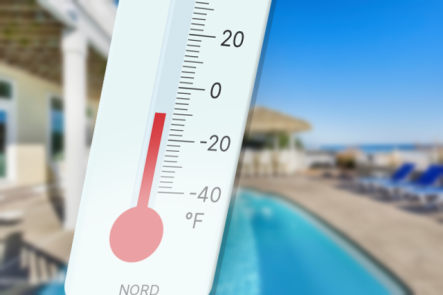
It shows -10 (°F)
